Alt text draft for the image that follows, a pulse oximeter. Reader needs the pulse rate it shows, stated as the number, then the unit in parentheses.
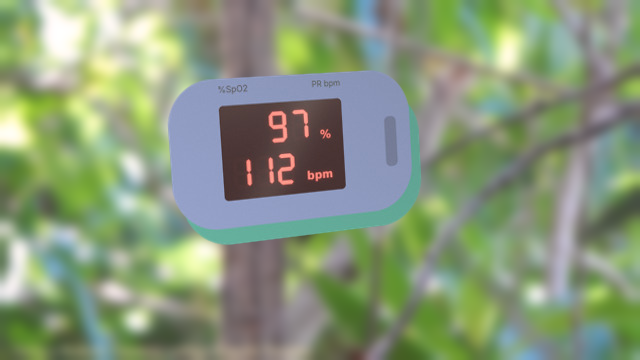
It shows 112 (bpm)
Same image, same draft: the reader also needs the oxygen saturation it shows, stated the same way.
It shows 97 (%)
